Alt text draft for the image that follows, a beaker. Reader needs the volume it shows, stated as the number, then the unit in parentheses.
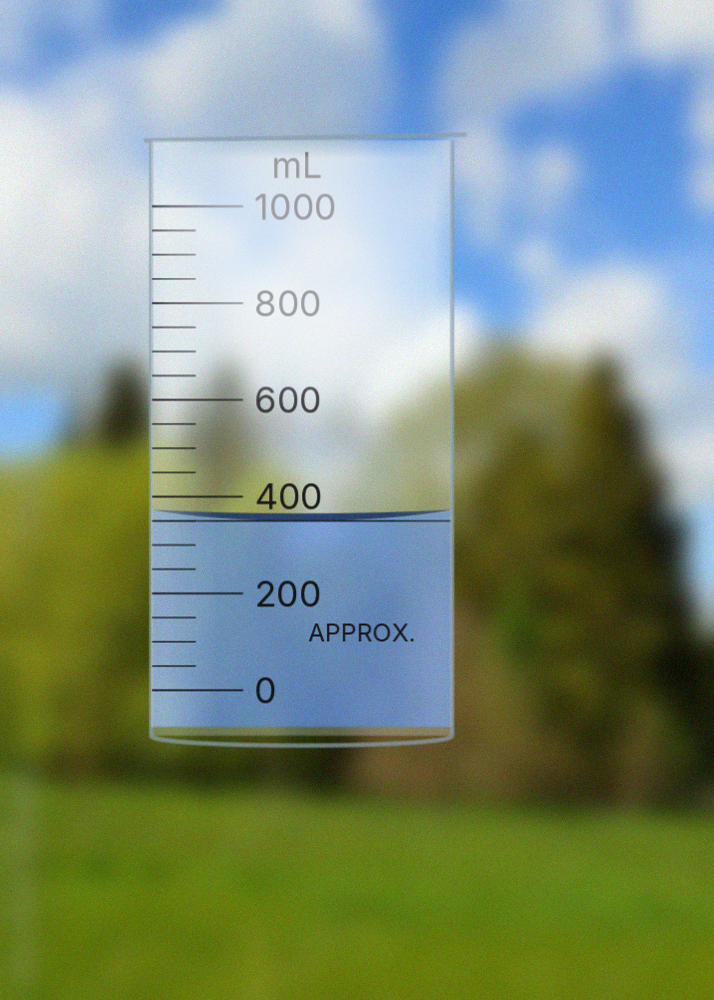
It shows 350 (mL)
